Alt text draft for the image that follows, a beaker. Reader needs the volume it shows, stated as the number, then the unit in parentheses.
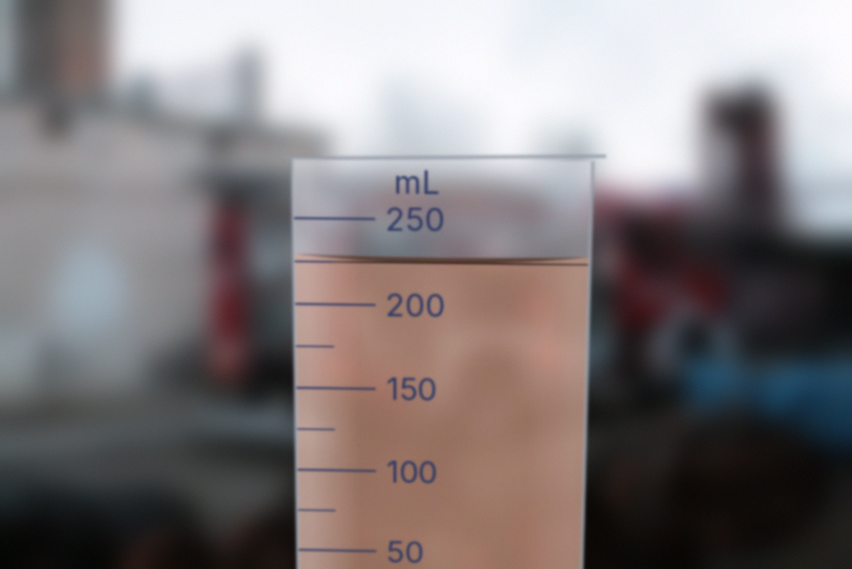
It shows 225 (mL)
